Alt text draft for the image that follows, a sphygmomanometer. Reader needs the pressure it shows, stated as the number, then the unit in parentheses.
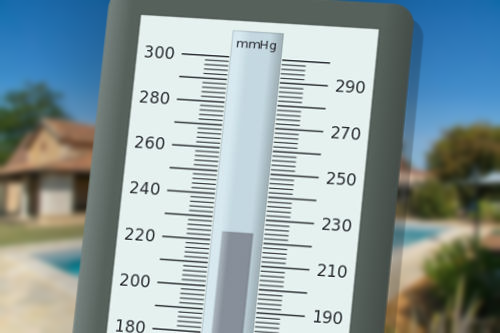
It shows 224 (mmHg)
